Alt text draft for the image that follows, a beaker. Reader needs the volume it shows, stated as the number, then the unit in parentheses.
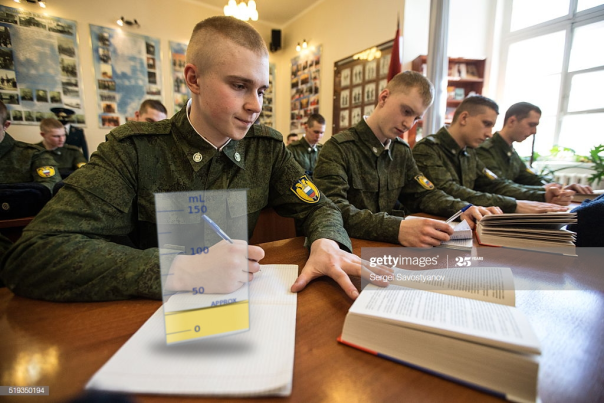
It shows 25 (mL)
